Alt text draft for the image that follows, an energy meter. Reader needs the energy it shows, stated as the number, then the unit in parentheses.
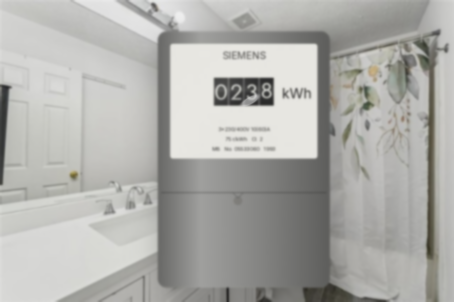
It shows 238 (kWh)
